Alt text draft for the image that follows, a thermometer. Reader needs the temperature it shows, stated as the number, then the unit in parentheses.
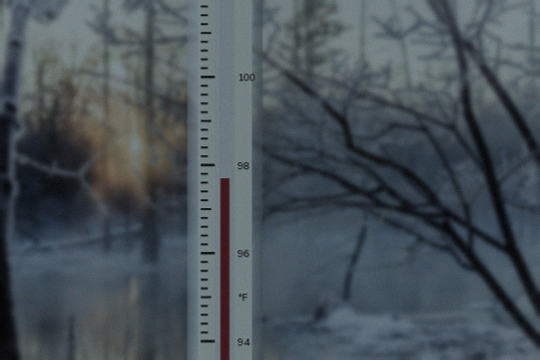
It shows 97.7 (°F)
